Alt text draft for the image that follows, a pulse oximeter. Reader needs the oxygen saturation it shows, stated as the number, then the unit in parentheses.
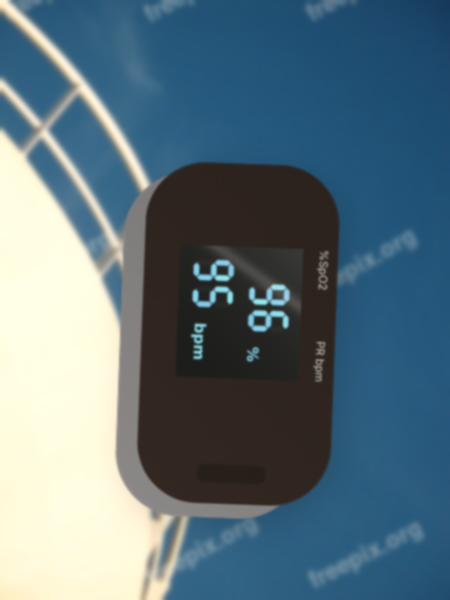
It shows 96 (%)
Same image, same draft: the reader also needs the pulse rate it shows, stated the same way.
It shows 95 (bpm)
